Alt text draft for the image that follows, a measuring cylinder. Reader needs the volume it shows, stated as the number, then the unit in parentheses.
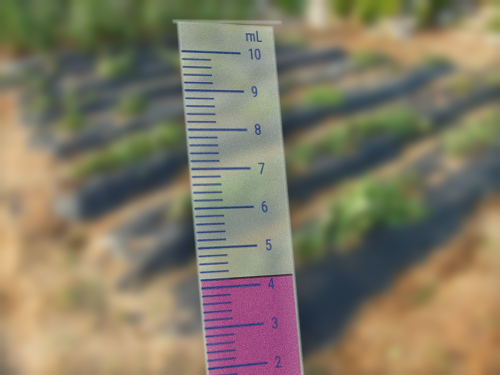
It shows 4.2 (mL)
